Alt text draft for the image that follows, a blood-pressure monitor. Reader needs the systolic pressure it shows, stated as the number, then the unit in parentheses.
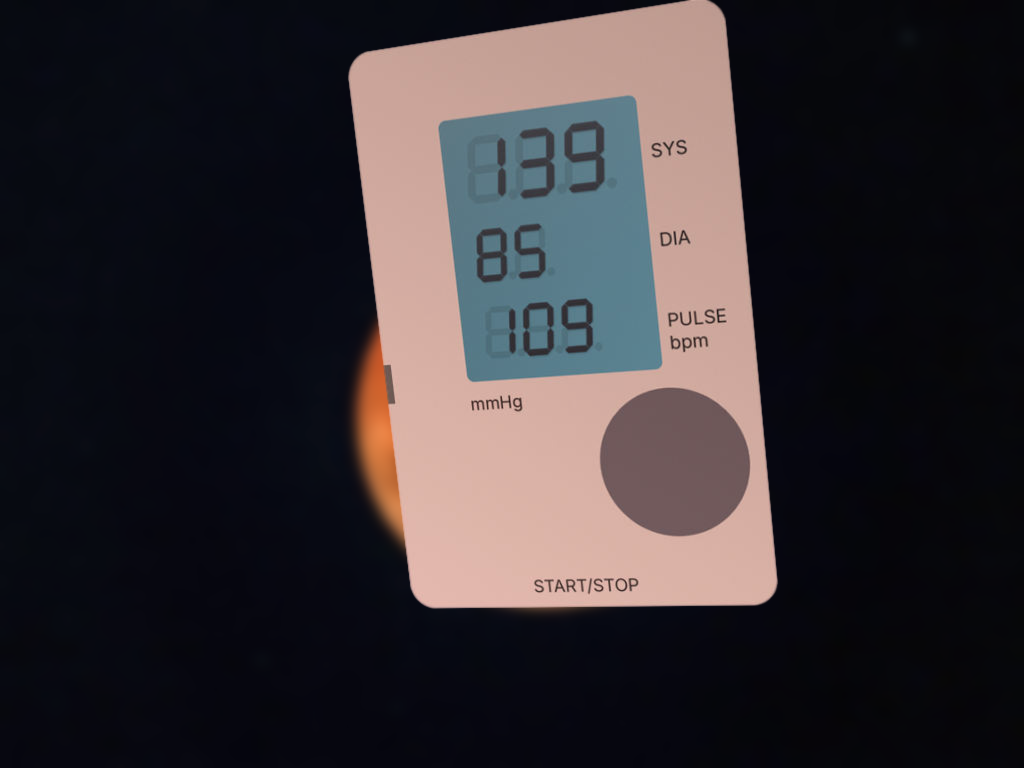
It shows 139 (mmHg)
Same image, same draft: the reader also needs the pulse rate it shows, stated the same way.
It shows 109 (bpm)
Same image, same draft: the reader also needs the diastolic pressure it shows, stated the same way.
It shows 85 (mmHg)
